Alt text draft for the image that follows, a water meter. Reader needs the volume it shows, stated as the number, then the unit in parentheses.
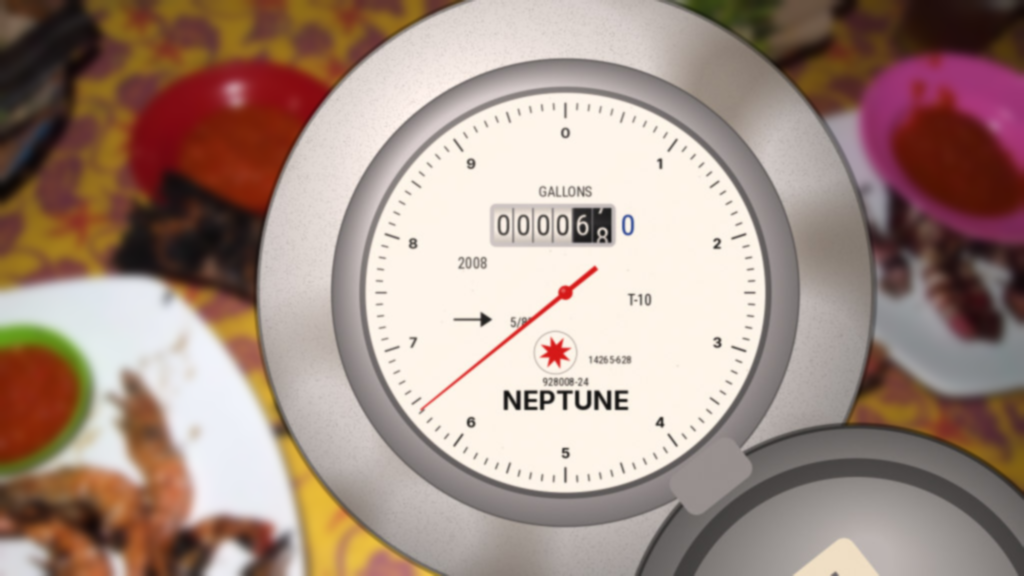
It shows 676.4 (gal)
